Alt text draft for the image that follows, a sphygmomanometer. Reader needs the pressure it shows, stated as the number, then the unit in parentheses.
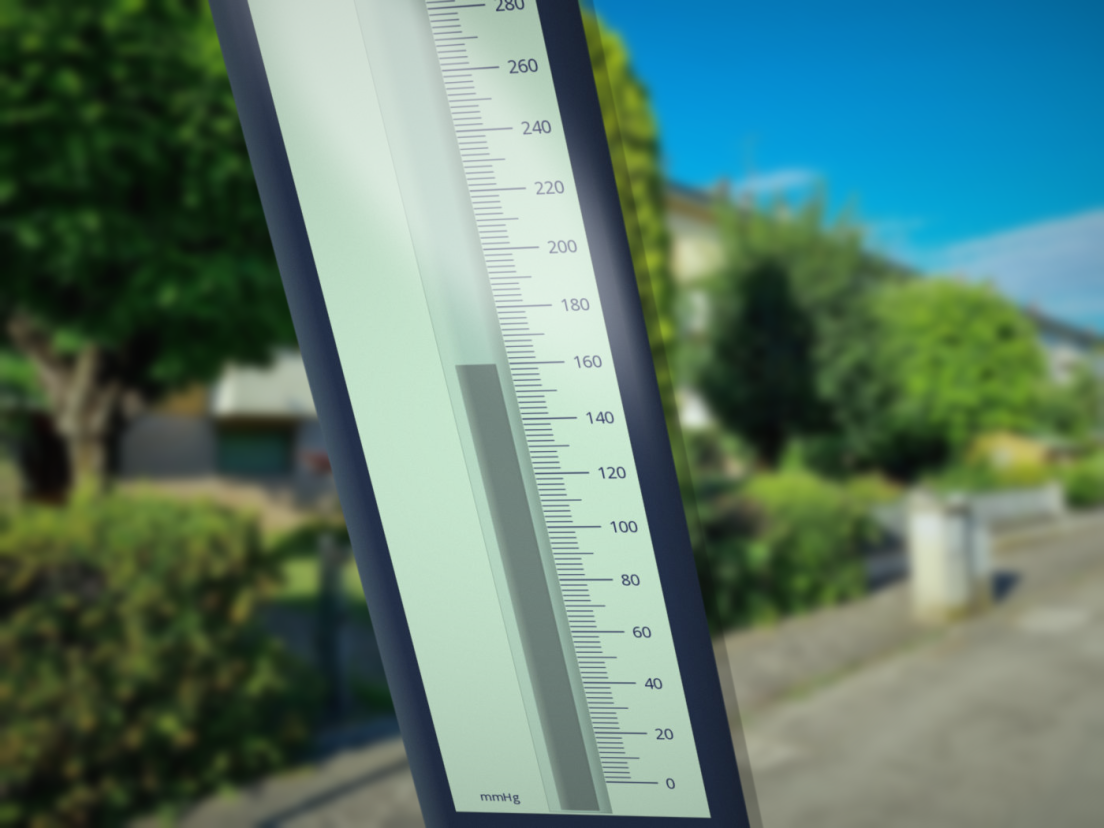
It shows 160 (mmHg)
